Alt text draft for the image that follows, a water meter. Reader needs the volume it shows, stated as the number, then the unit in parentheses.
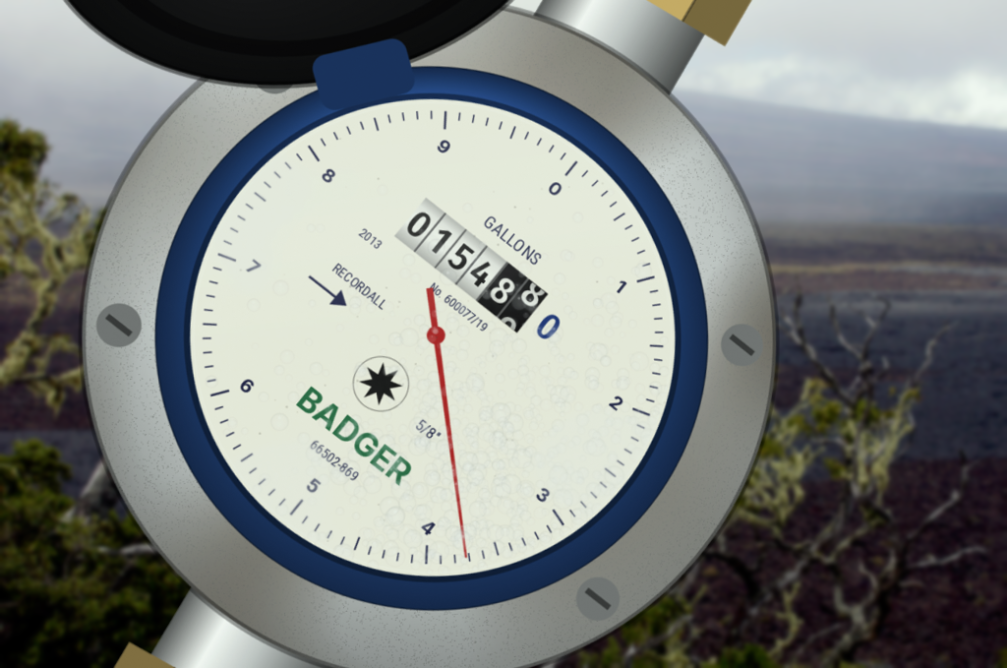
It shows 154883.7 (gal)
